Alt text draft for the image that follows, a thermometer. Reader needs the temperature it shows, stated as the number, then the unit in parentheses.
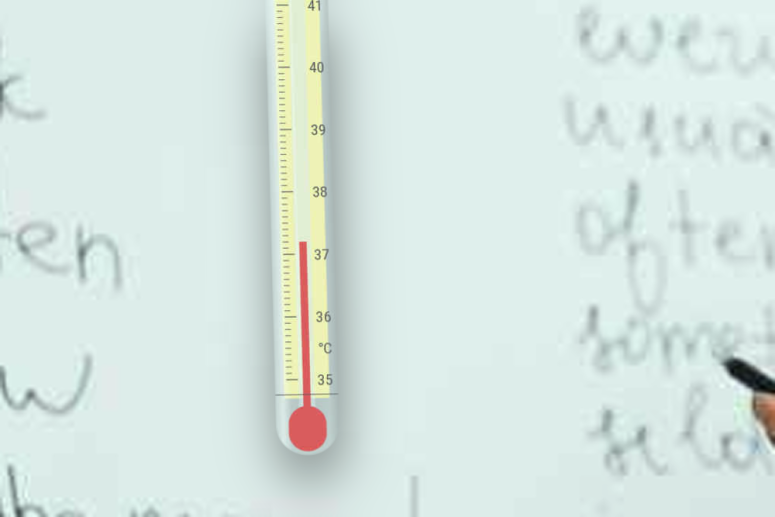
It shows 37.2 (°C)
